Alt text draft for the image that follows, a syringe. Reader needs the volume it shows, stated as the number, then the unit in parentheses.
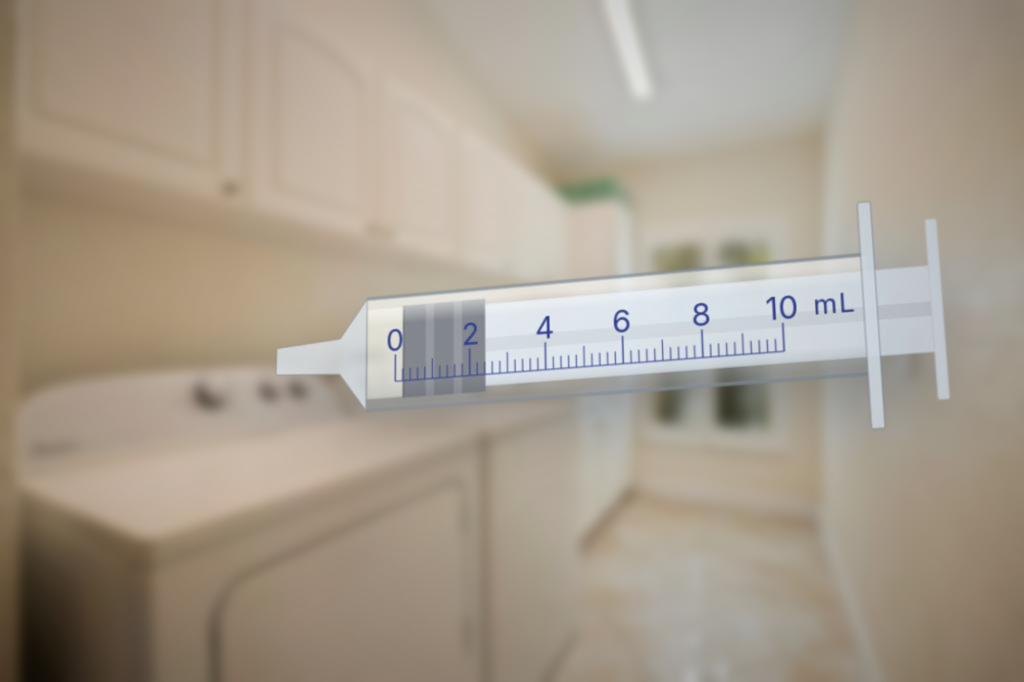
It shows 0.2 (mL)
